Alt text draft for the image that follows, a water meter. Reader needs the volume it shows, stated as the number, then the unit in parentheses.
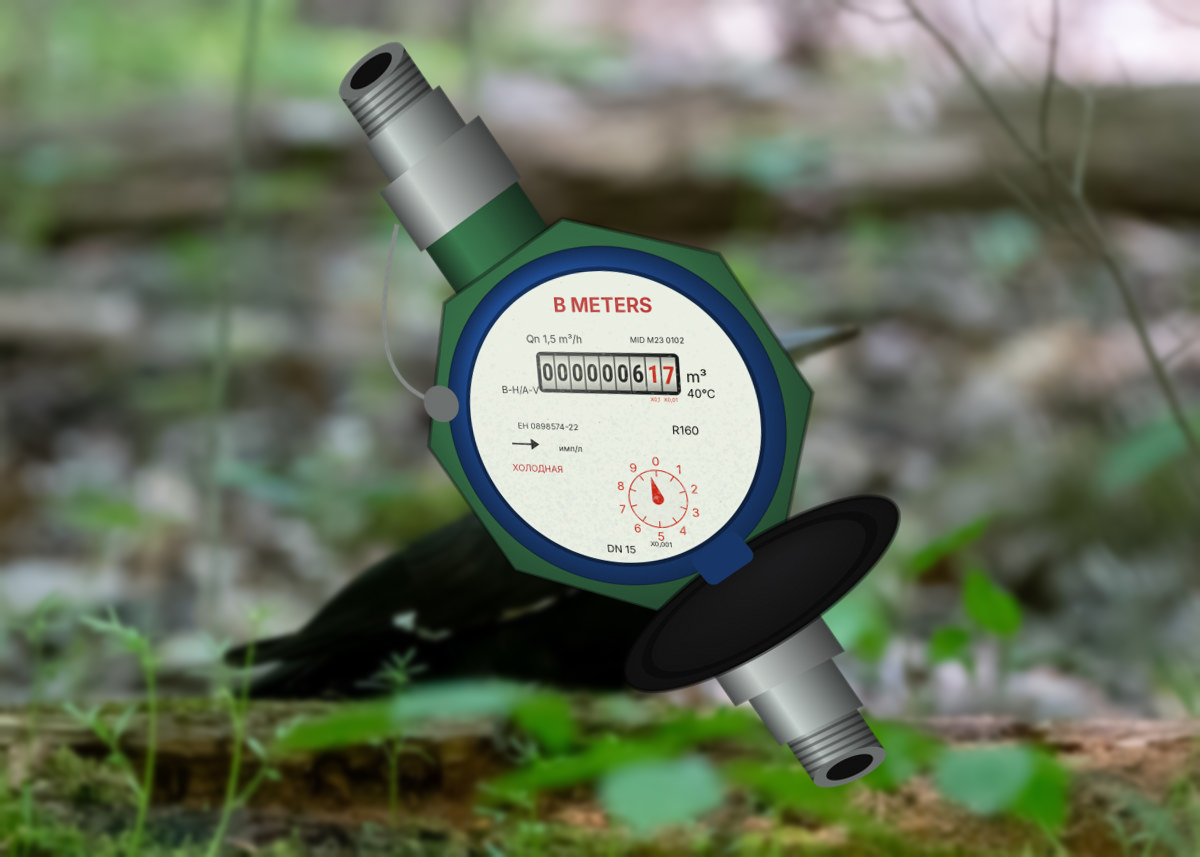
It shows 6.169 (m³)
